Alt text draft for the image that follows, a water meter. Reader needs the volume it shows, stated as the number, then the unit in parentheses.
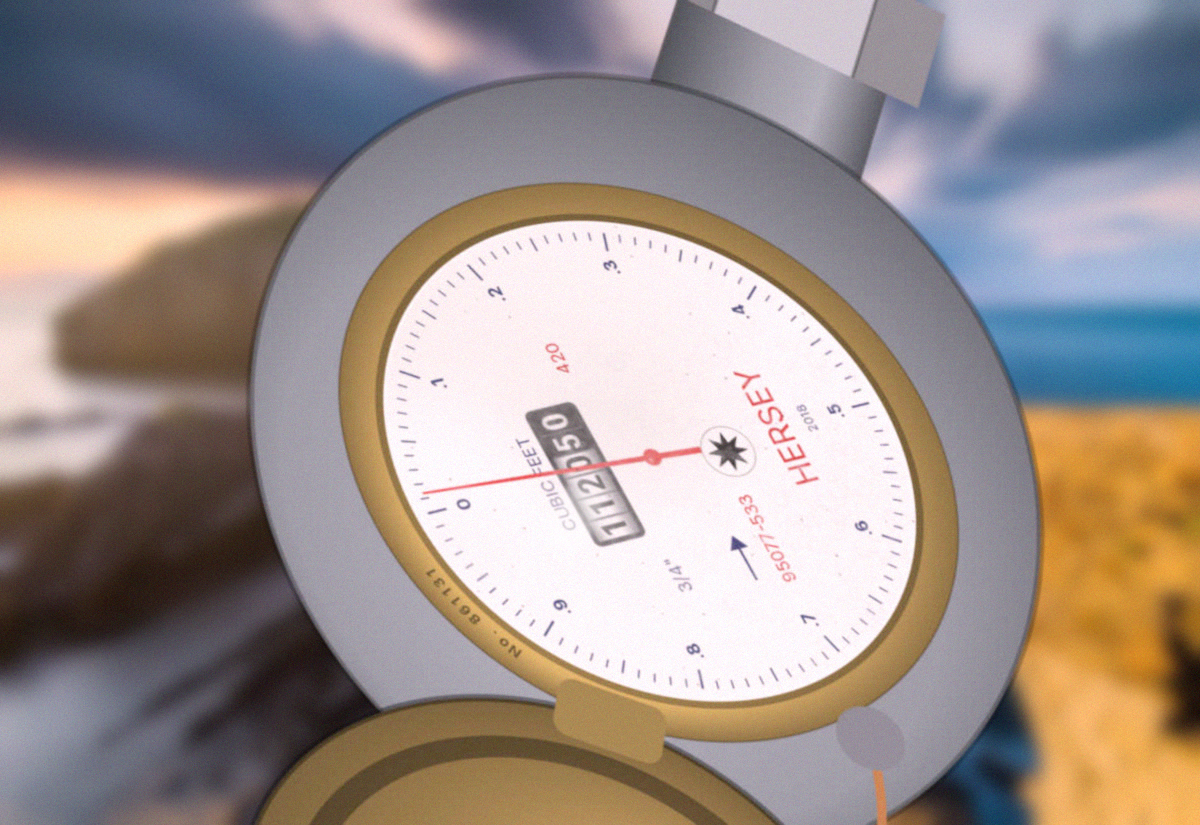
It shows 112050.01 (ft³)
